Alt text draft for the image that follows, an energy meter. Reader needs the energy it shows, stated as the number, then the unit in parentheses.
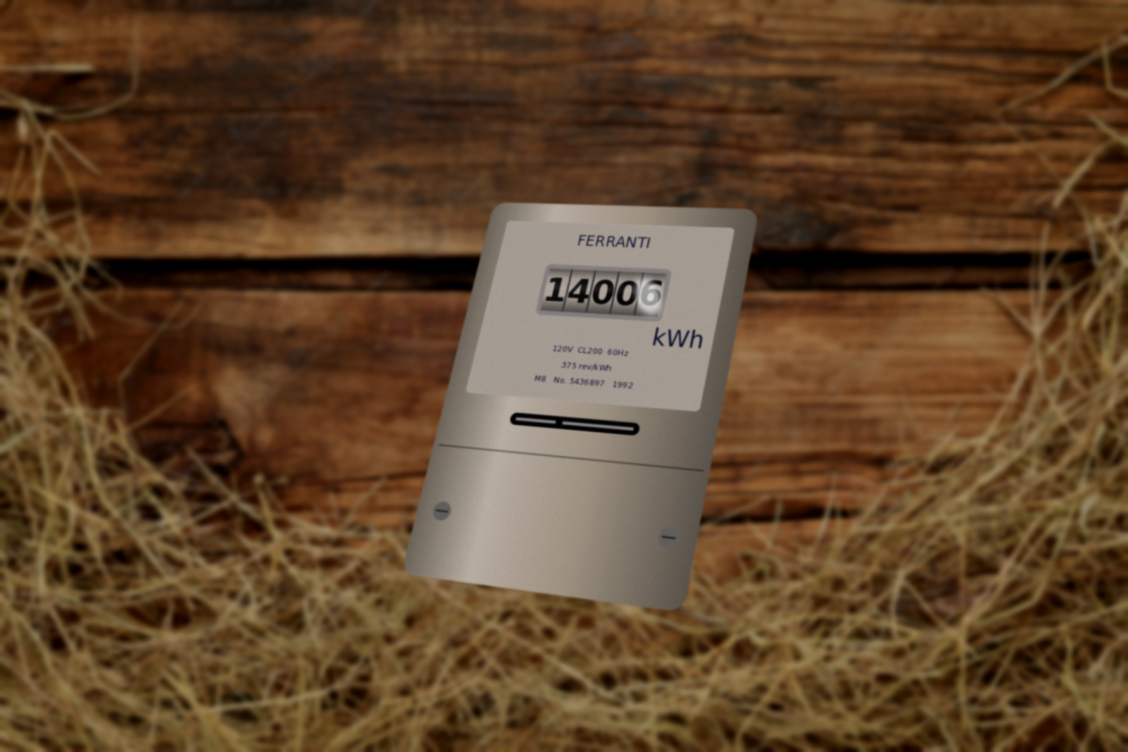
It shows 14006 (kWh)
